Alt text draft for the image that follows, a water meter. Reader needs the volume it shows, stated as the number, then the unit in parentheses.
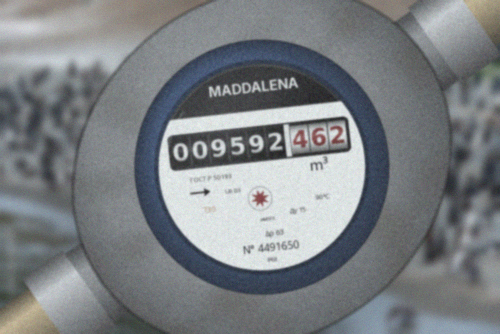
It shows 9592.462 (m³)
